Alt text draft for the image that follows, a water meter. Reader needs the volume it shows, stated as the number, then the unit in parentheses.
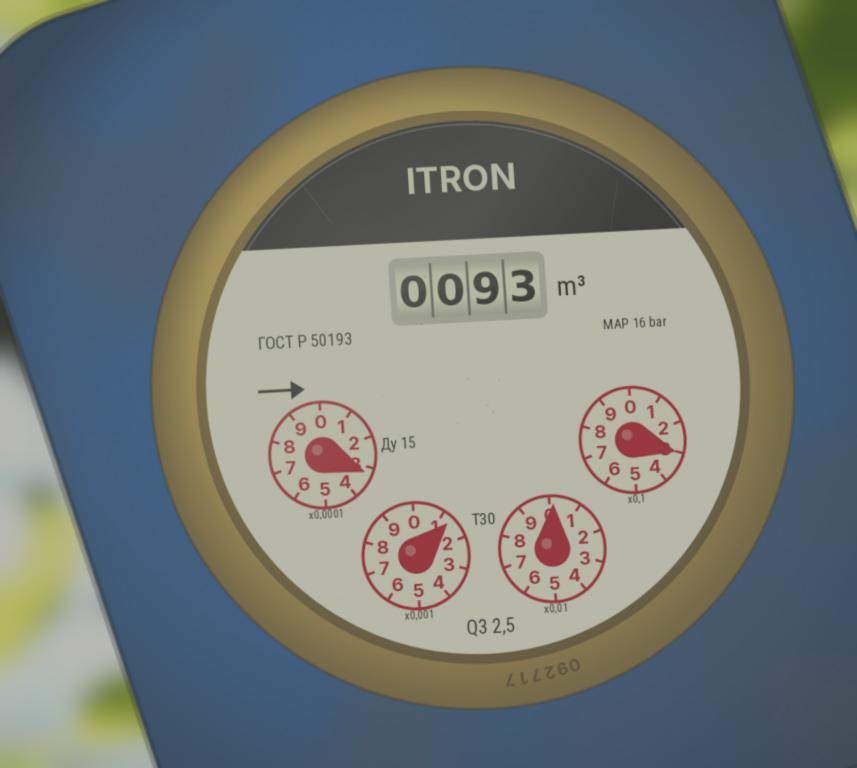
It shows 93.3013 (m³)
